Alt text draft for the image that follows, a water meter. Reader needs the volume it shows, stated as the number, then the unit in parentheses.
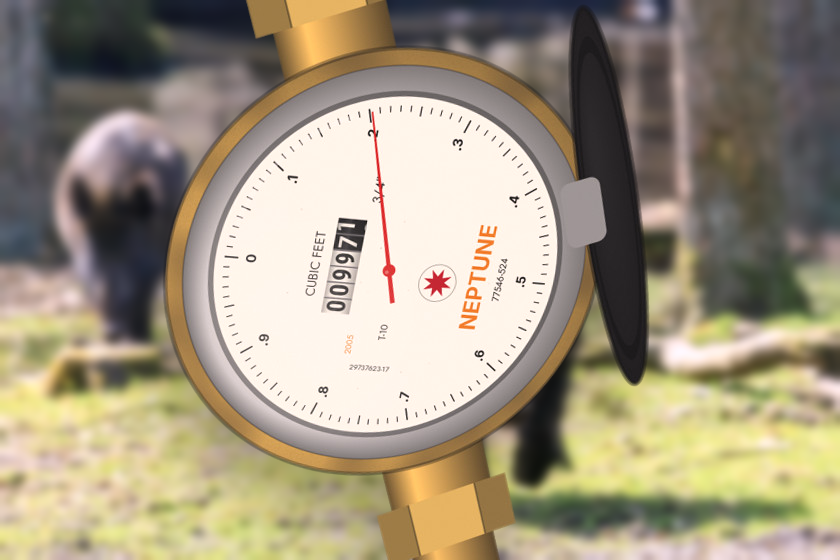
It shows 9971.20 (ft³)
